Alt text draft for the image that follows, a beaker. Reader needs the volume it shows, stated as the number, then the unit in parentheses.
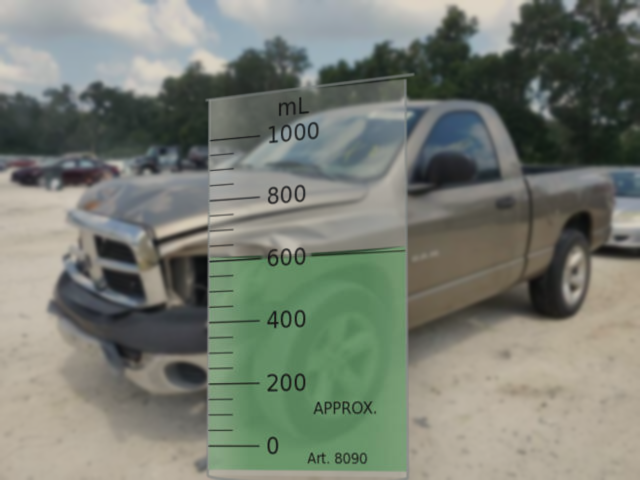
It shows 600 (mL)
